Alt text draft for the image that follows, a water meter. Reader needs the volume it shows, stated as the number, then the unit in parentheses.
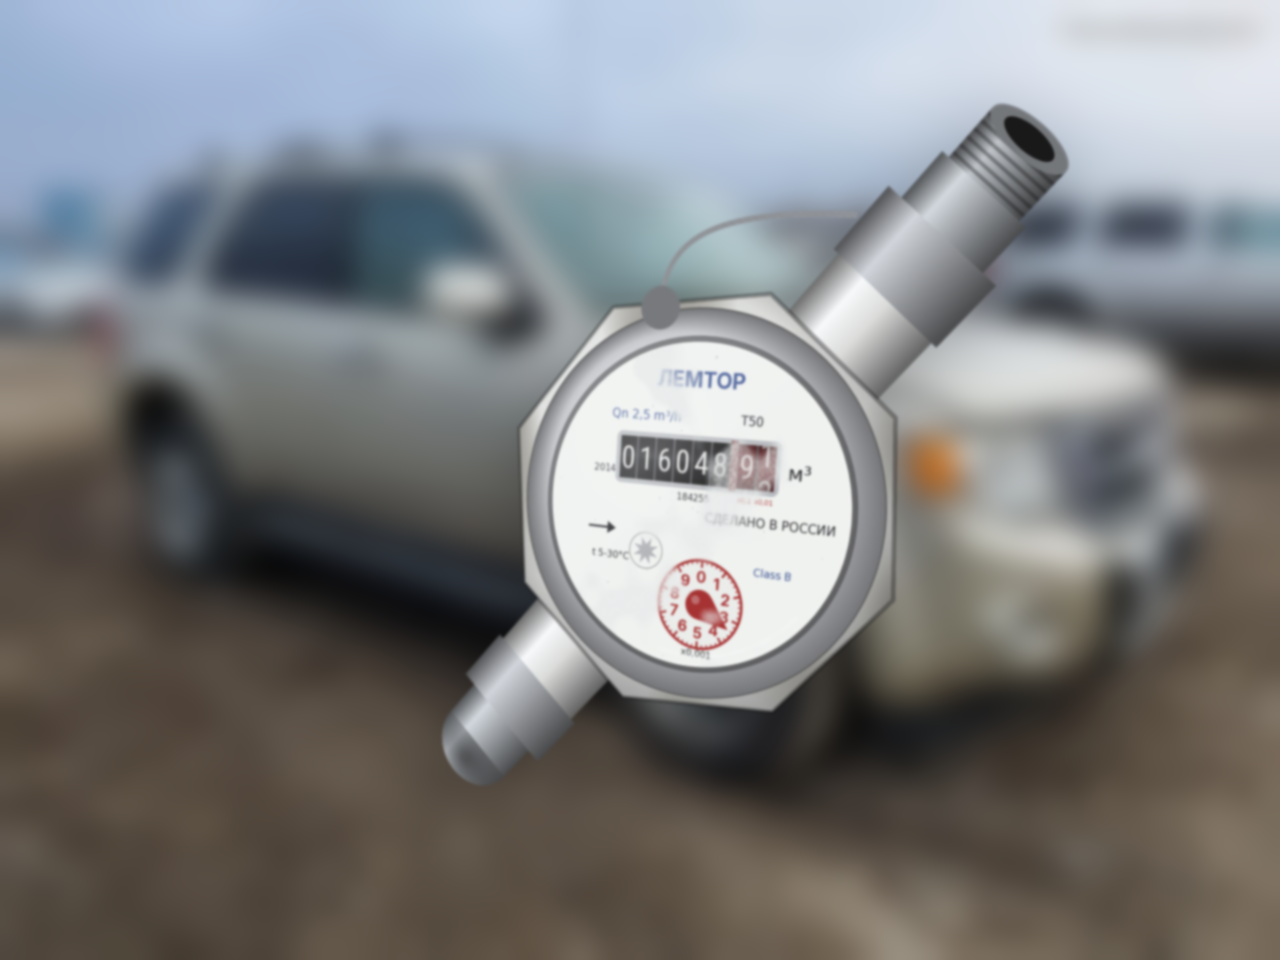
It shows 16048.913 (m³)
